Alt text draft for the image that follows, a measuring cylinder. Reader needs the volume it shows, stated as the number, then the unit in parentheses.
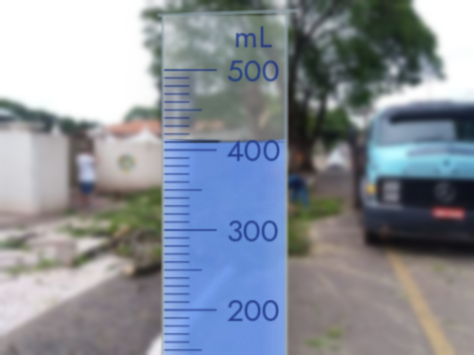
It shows 410 (mL)
